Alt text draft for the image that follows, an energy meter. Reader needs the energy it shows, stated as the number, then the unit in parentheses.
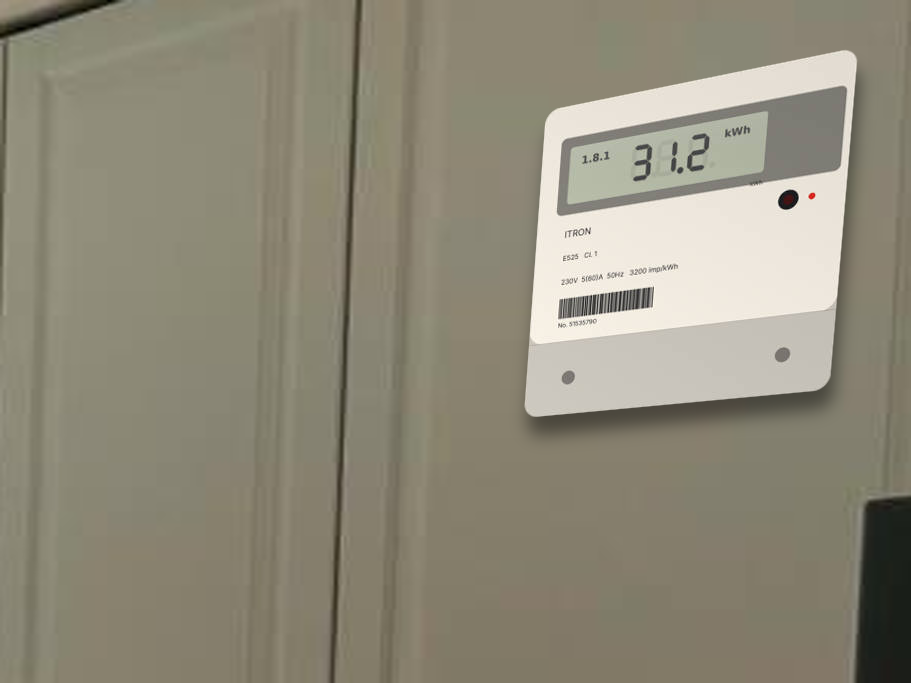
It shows 31.2 (kWh)
